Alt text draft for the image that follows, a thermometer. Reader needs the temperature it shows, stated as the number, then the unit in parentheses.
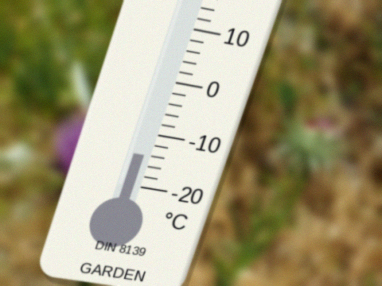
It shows -14 (°C)
